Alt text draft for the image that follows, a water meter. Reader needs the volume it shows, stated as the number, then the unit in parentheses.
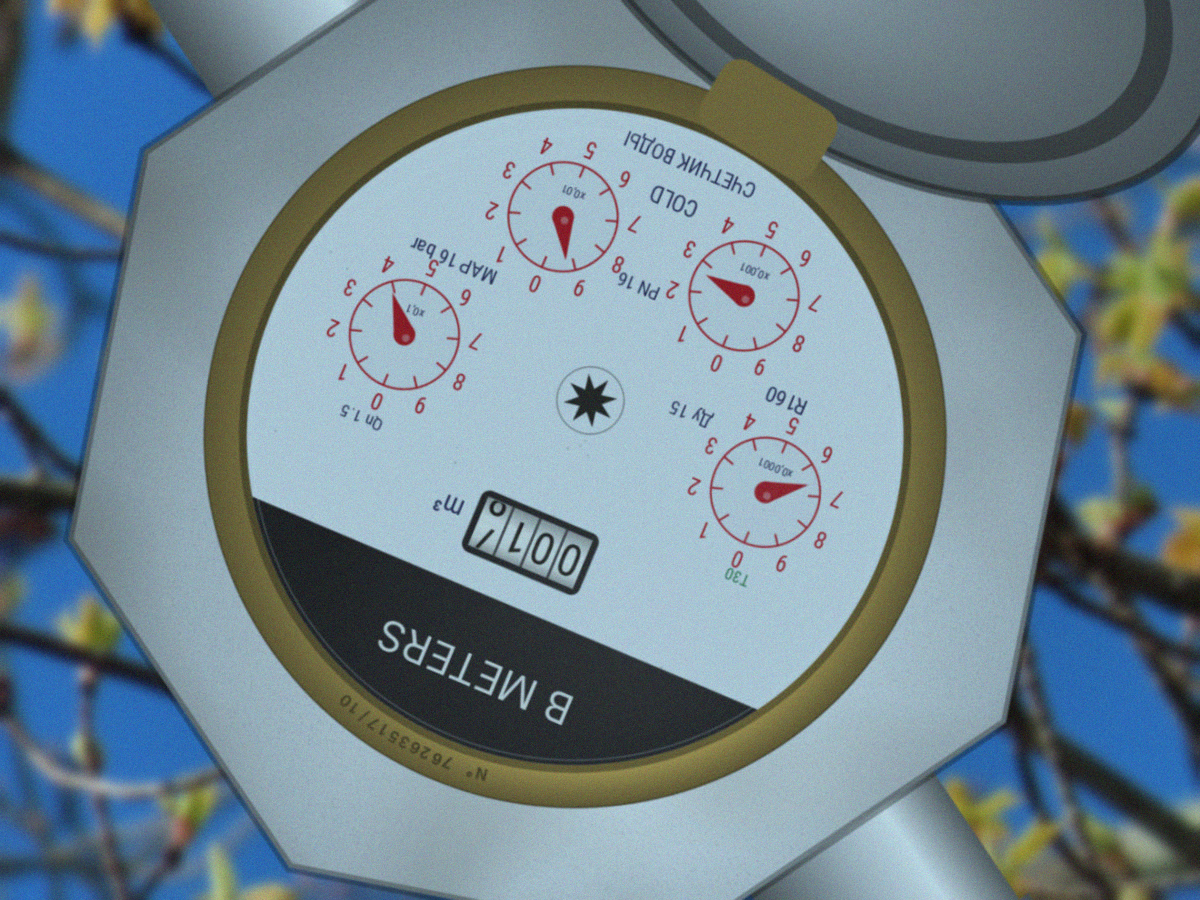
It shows 17.3926 (m³)
